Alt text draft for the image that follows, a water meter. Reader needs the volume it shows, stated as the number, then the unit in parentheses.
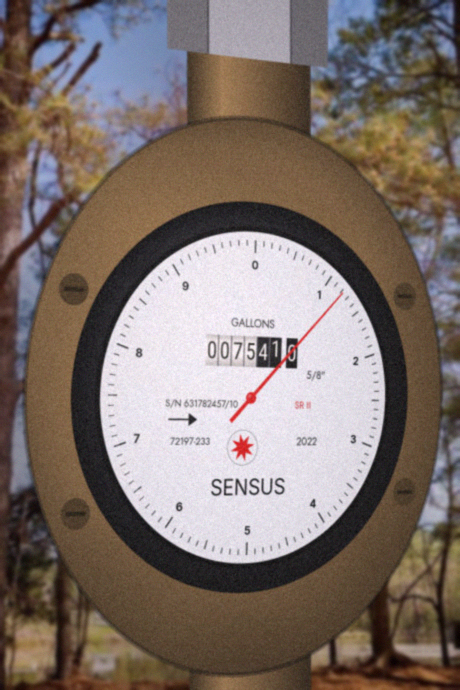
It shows 75411.2 (gal)
